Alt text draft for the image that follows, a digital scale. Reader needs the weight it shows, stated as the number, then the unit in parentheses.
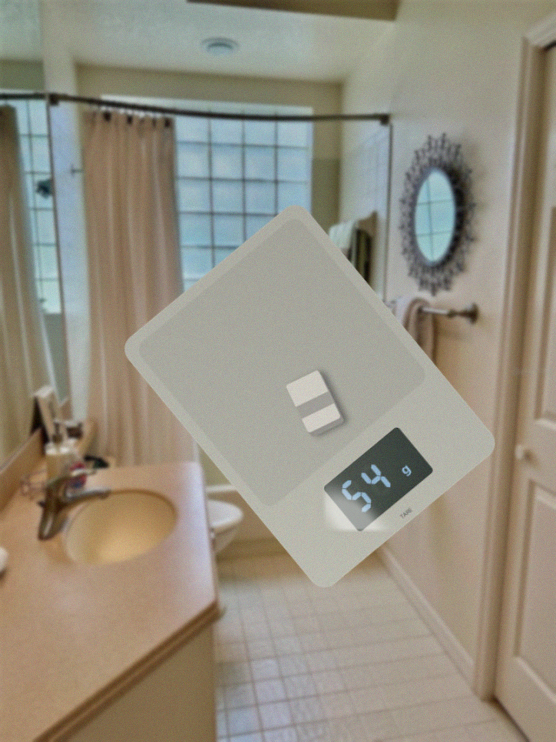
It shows 54 (g)
